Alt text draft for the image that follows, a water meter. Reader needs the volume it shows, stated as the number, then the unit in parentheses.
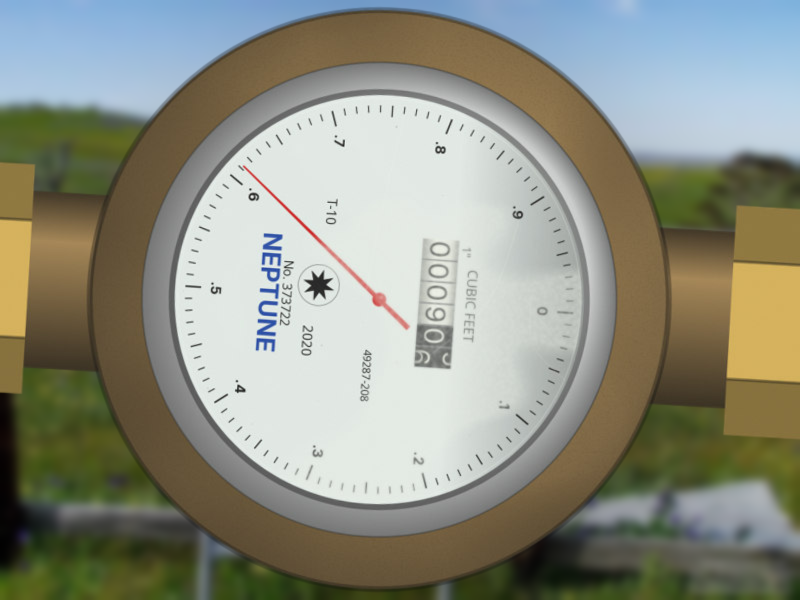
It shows 905.61 (ft³)
